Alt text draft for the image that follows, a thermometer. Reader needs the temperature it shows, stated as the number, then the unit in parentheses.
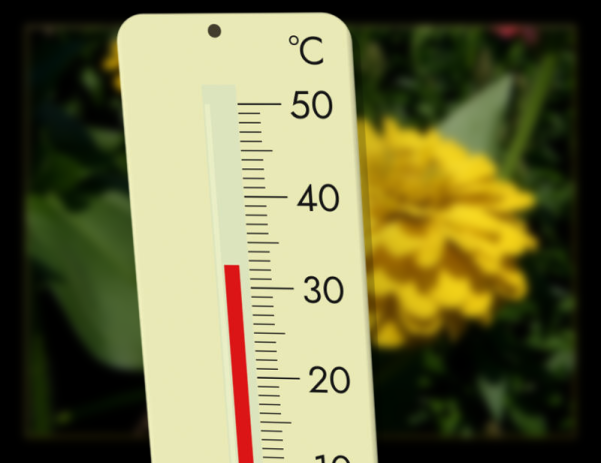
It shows 32.5 (°C)
